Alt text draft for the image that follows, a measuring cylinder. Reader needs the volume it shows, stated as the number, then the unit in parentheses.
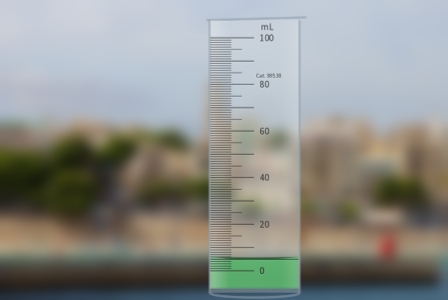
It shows 5 (mL)
